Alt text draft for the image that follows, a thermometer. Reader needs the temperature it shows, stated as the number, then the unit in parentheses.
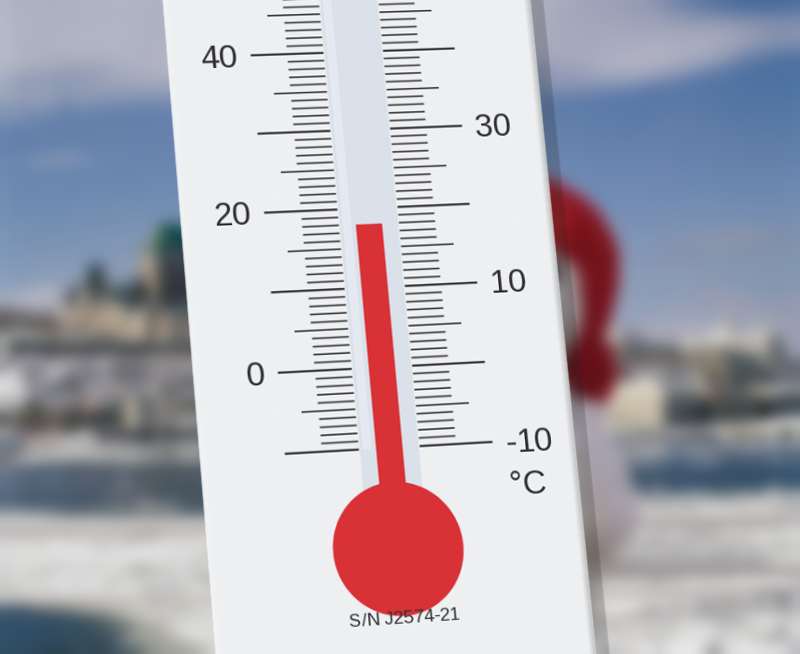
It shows 18 (°C)
